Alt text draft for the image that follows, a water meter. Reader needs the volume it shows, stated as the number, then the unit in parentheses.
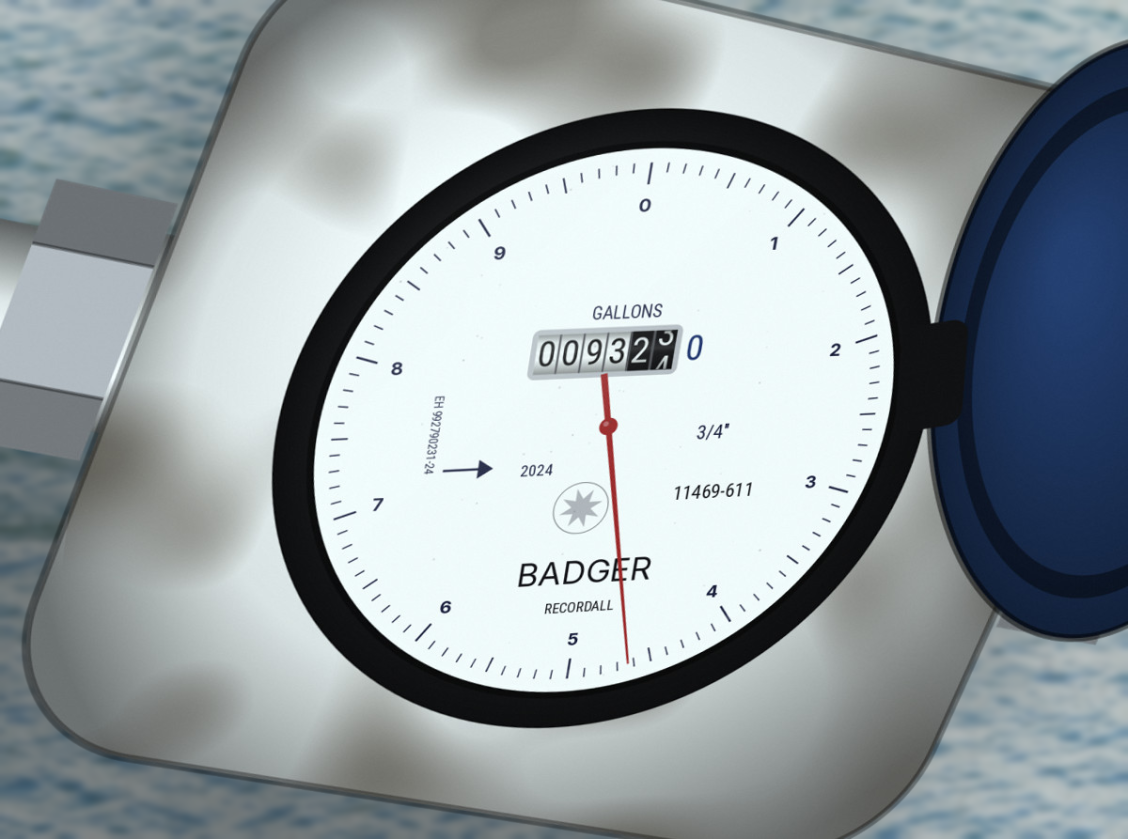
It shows 93234.6 (gal)
